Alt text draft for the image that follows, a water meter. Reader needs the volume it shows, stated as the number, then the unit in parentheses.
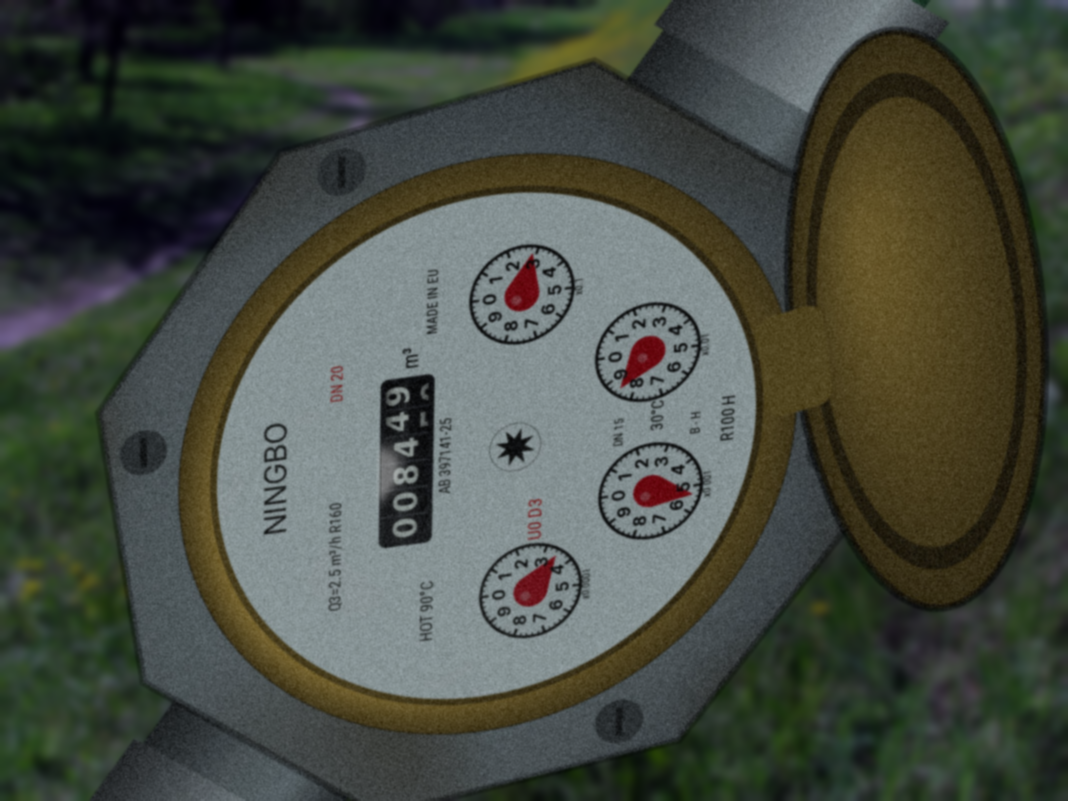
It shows 8449.2853 (m³)
